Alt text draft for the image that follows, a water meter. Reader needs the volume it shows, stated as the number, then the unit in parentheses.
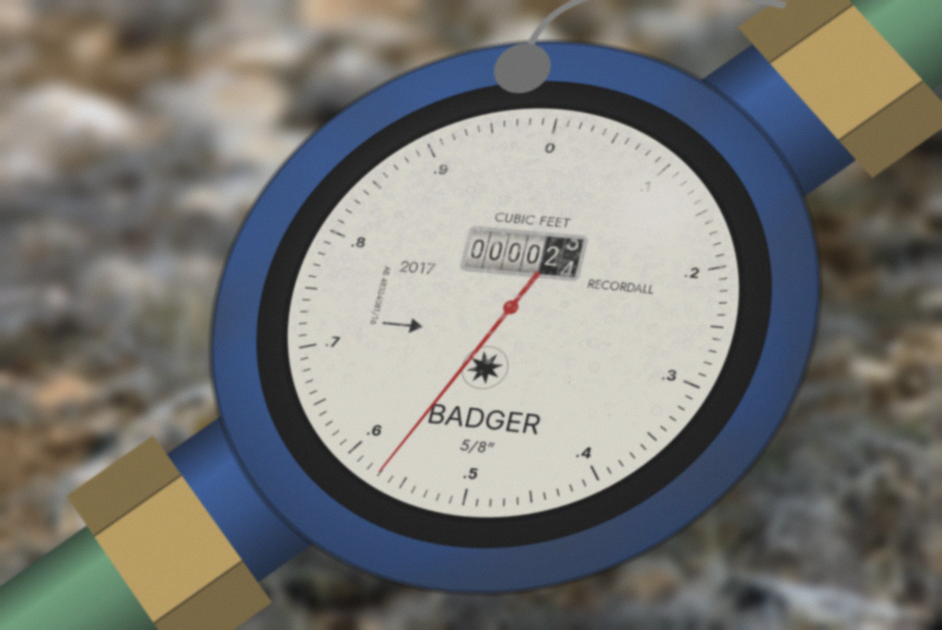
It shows 23.57 (ft³)
